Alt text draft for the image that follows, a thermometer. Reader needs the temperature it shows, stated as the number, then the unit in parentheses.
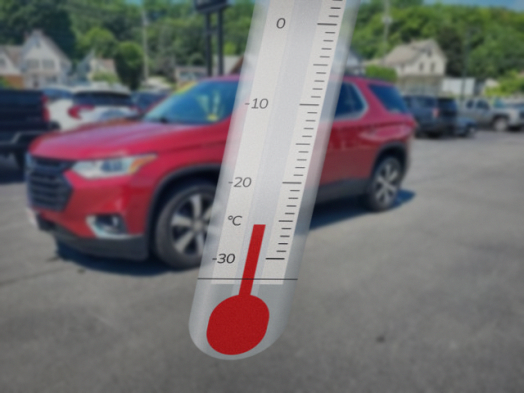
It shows -25.5 (°C)
